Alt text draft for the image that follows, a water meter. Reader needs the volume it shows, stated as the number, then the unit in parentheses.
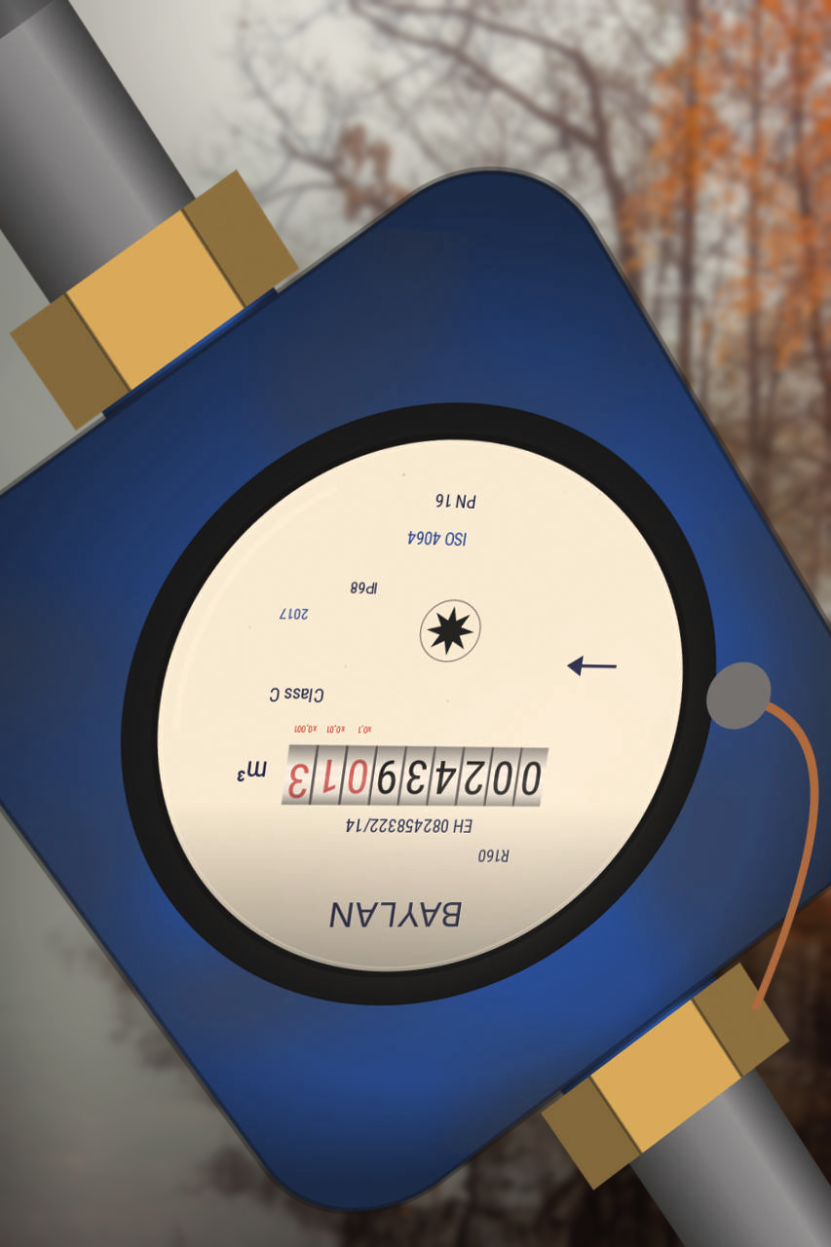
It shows 2439.013 (m³)
